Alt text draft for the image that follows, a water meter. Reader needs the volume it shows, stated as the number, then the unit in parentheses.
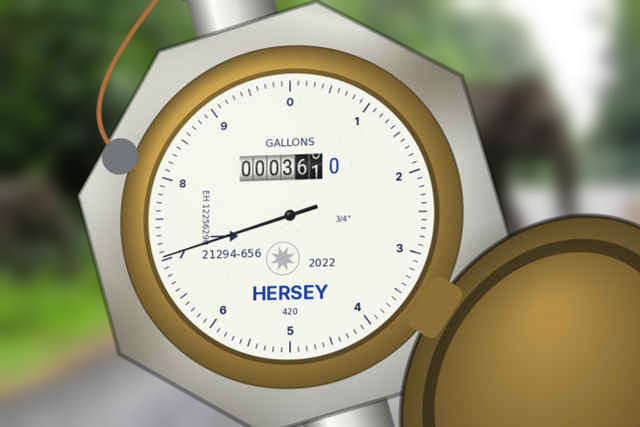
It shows 3607.0 (gal)
